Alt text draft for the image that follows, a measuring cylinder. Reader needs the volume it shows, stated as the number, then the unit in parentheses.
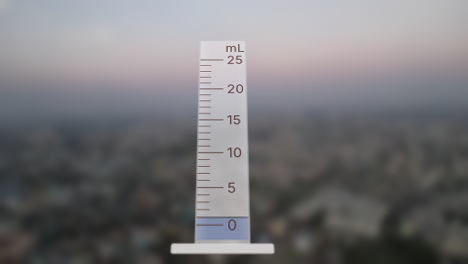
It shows 1 (mL)
